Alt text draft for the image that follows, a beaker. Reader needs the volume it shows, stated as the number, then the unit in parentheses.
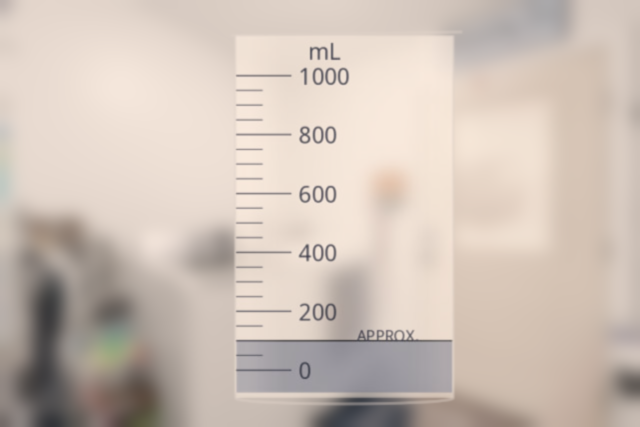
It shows 100 (mL)
